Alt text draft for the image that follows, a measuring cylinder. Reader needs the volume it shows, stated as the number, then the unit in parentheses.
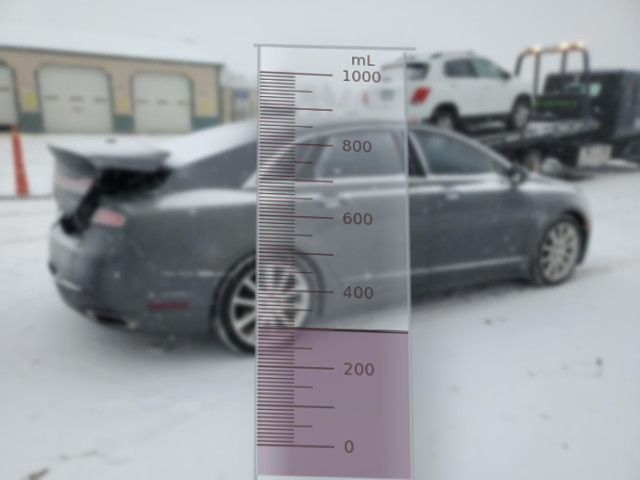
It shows 300 (mL)
